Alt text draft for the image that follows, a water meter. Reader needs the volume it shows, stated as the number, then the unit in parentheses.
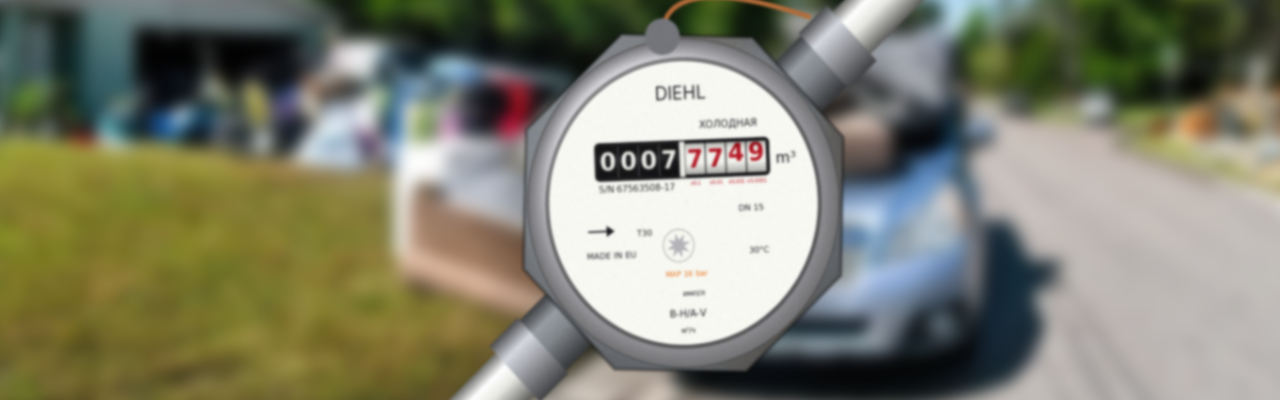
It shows 7.7749 (m³)
